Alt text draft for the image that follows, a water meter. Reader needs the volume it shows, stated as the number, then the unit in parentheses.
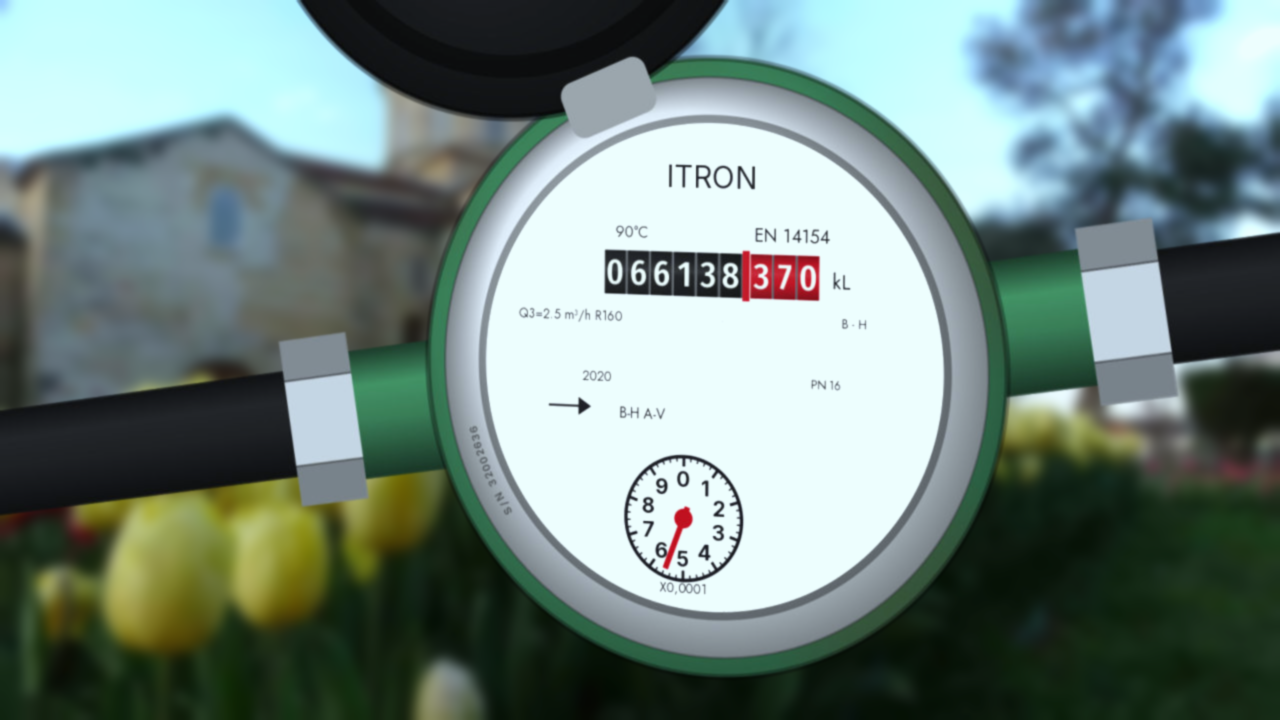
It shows 66138.3705 (kL)
